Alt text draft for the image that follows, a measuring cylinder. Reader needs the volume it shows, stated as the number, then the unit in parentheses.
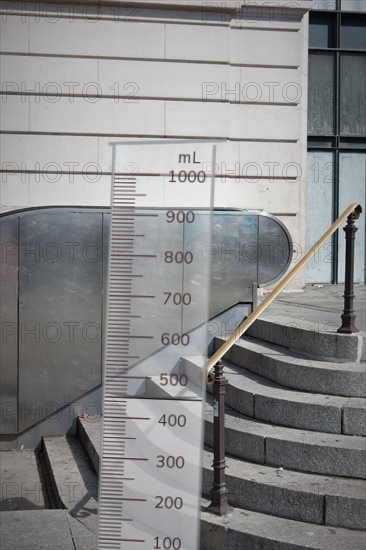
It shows 450 (mL)
